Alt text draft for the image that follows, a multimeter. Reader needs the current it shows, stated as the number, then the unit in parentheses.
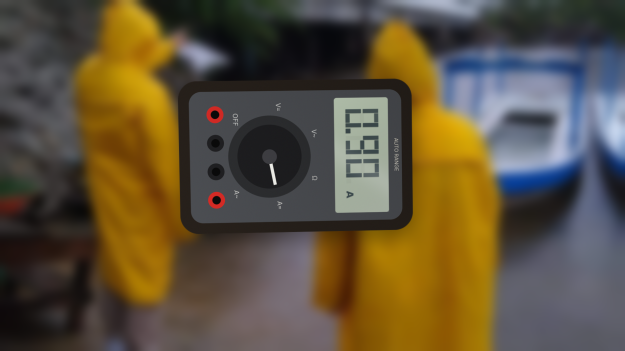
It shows 0.90 (A)
